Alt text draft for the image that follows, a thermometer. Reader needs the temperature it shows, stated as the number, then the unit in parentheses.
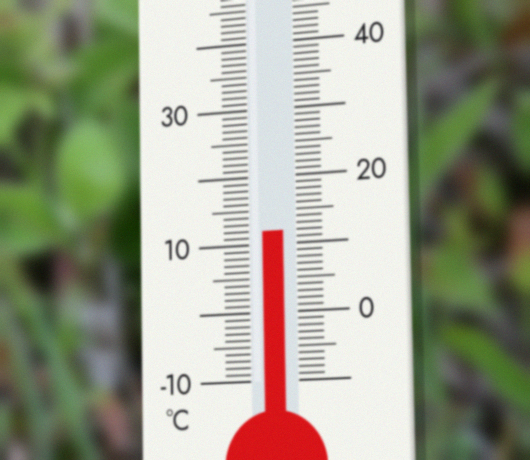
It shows 12 (°C)
